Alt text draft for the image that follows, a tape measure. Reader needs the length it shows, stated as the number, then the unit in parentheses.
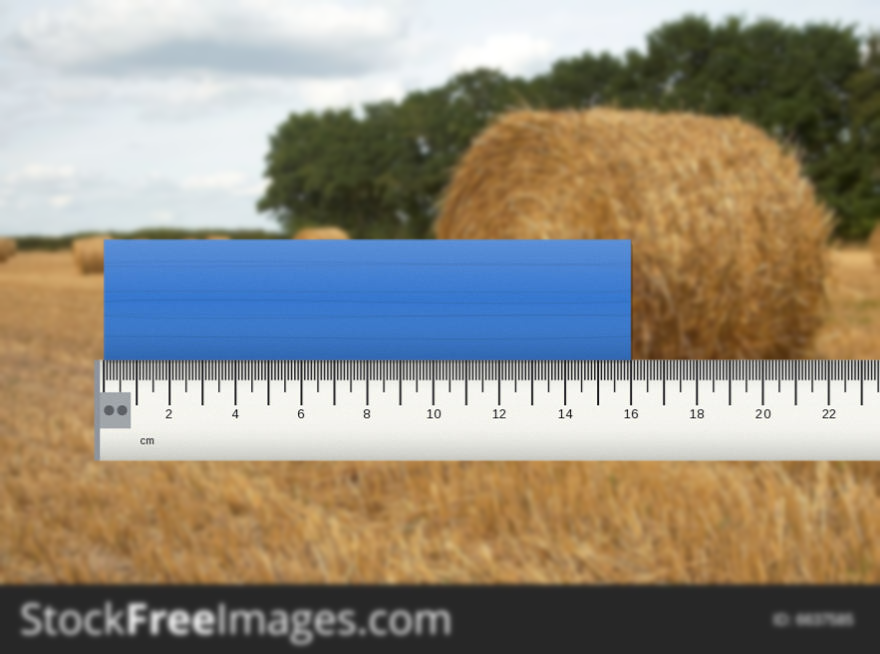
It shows 16 (cm)
